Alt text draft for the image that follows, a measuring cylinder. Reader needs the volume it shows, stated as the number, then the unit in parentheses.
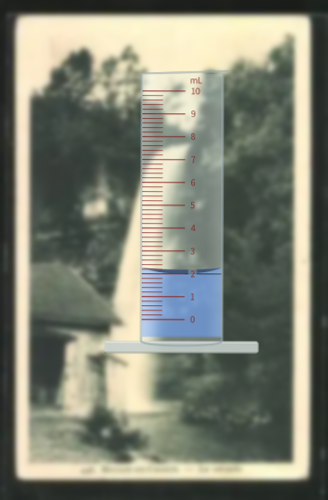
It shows 2 (mL)
